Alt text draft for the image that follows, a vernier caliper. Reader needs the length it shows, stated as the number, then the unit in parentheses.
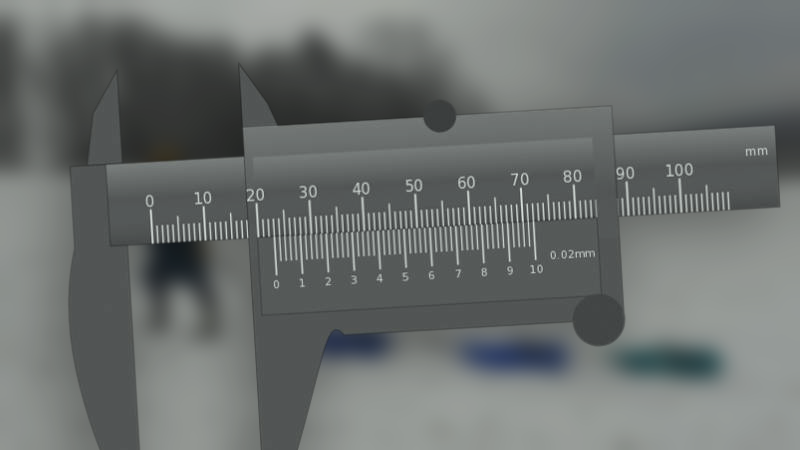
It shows 23.0 (mm)
